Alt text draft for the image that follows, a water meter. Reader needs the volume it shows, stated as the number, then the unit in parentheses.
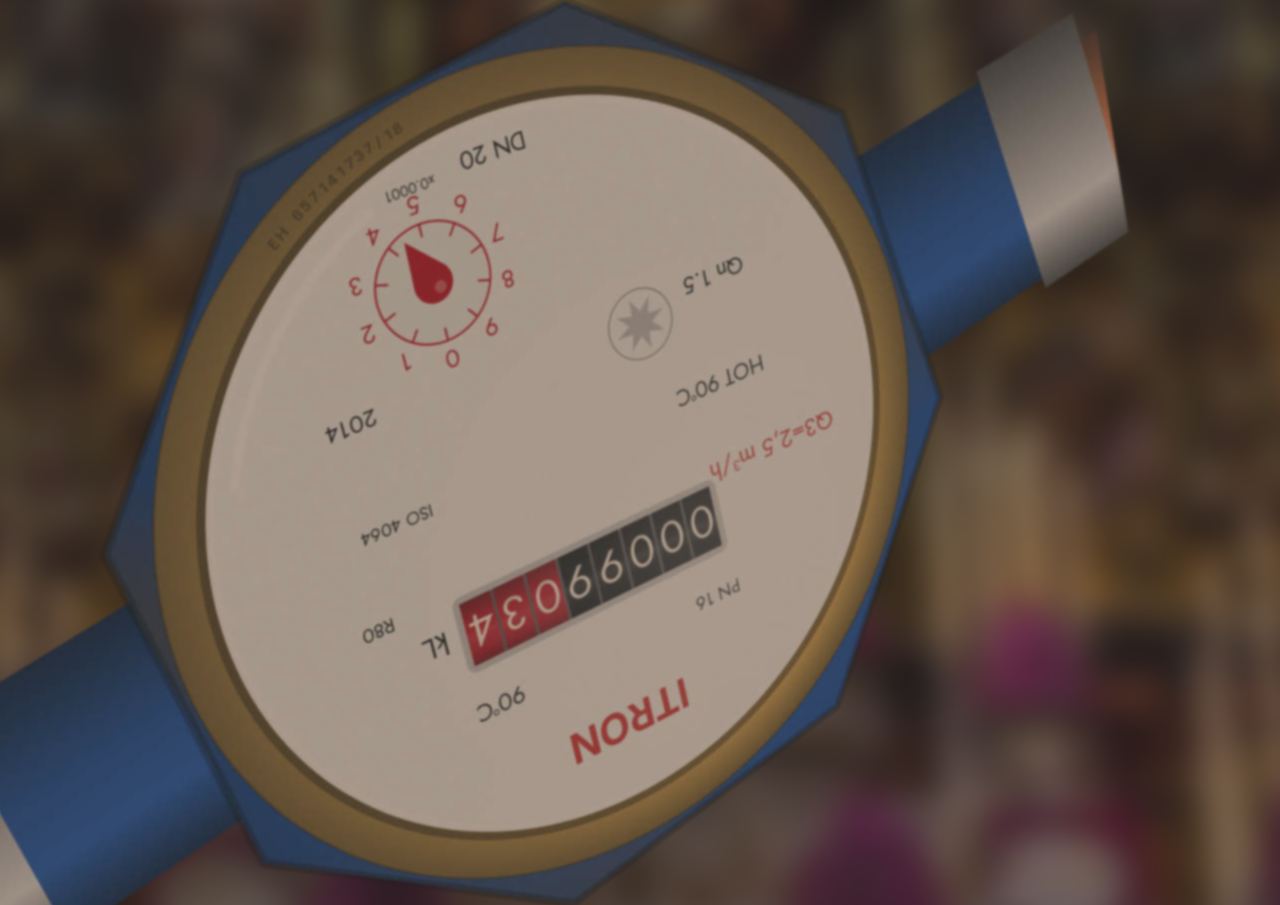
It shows 99.0344 (kL)
